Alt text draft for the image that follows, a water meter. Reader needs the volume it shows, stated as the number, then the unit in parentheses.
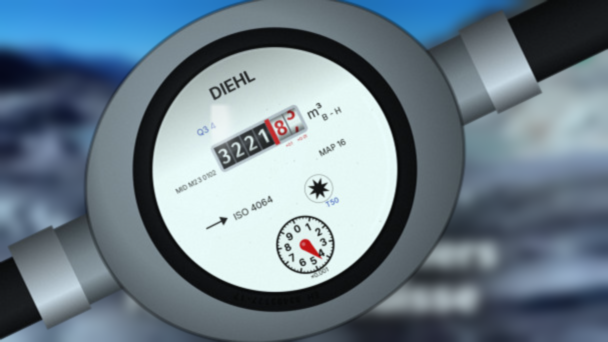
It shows 3221.834 (m³)
